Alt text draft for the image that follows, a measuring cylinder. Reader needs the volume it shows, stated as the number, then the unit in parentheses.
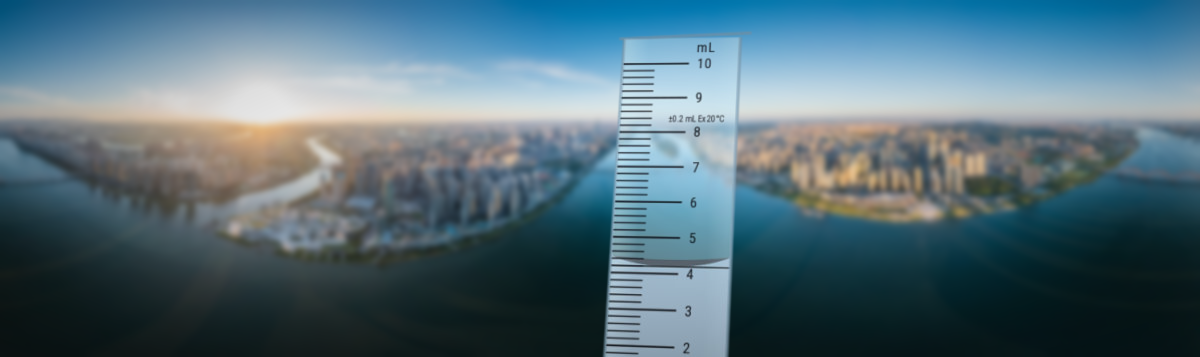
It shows 4.2 (mL)
